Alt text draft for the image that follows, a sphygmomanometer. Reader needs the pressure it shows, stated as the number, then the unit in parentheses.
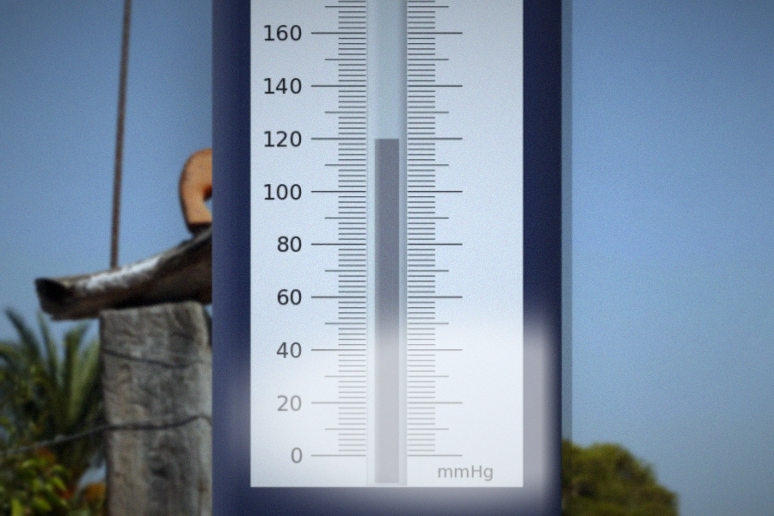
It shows 120 (mmHg)
